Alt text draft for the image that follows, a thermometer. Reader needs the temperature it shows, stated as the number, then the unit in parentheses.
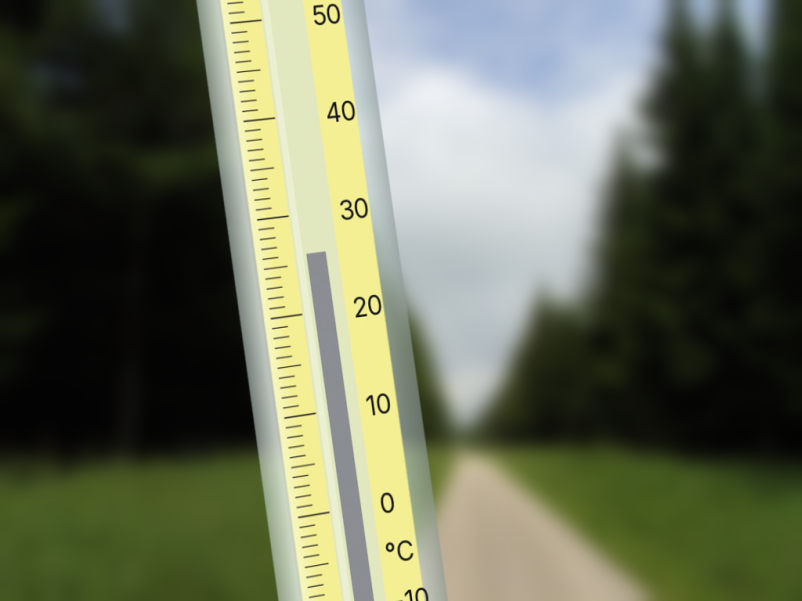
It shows 26 (°C)
